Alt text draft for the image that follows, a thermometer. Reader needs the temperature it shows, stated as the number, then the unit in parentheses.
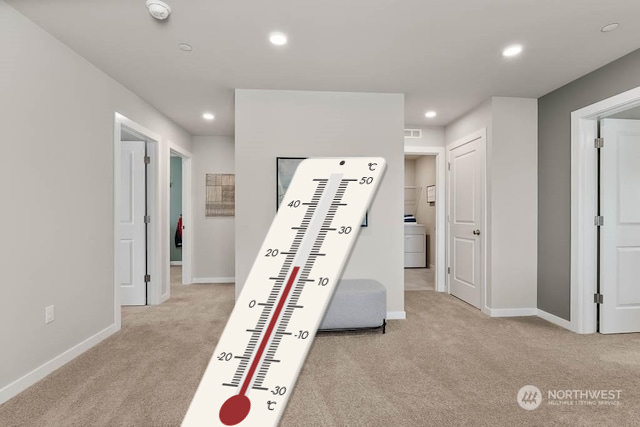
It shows 15 (°C)
